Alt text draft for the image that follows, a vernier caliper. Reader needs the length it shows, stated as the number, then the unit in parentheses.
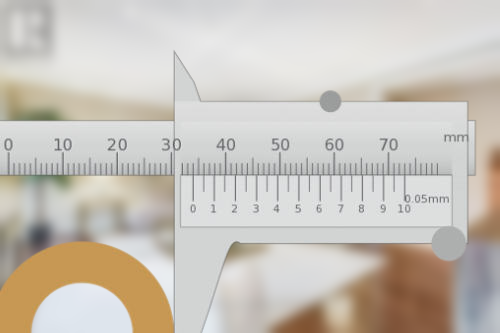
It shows 34.0 (mm)
